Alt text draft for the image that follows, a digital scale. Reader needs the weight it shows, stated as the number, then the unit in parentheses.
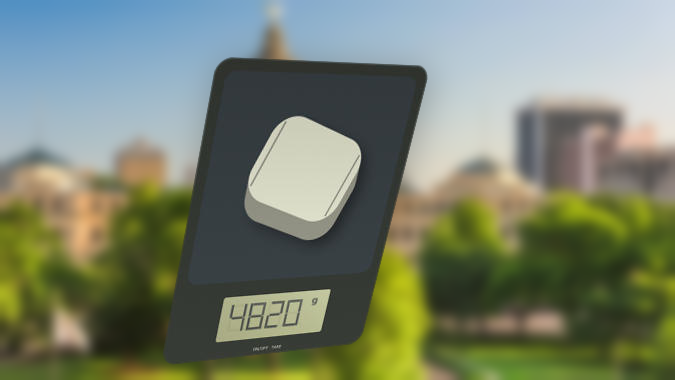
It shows 4820 (g)
